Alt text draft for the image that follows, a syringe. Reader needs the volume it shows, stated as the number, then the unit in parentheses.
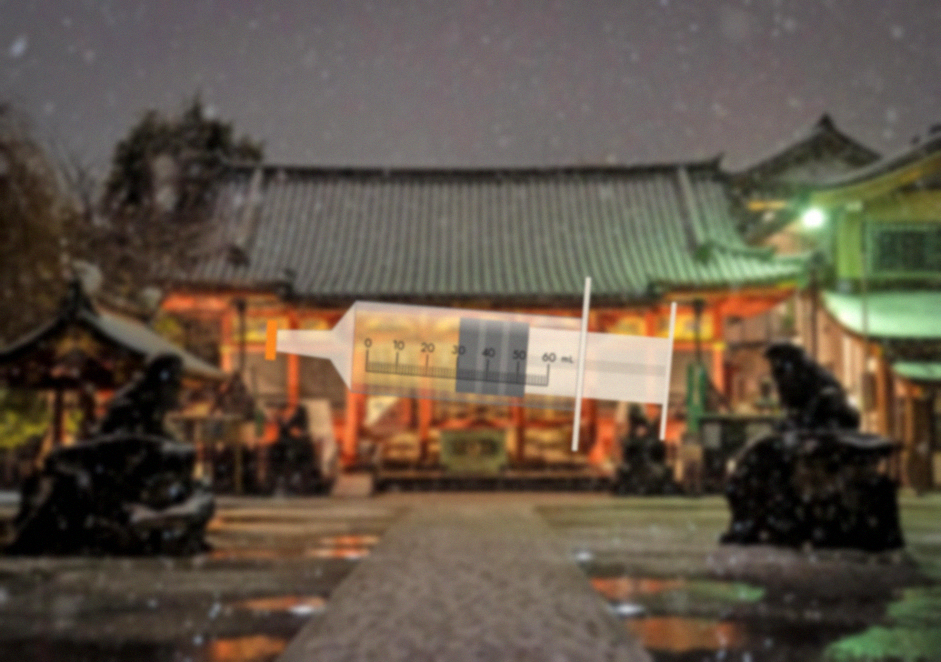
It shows 30 (mL)
